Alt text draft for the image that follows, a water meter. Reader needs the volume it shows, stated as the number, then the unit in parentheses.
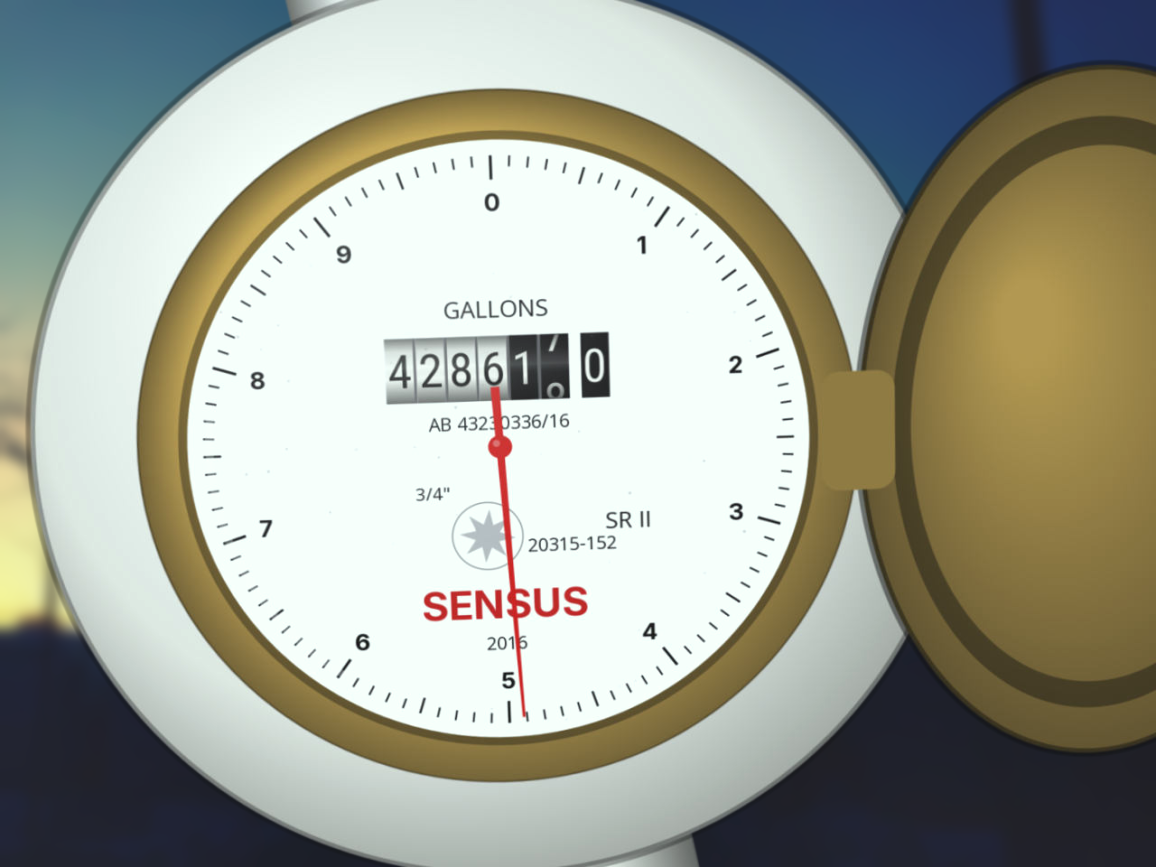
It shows 4286174.9 (gal)
